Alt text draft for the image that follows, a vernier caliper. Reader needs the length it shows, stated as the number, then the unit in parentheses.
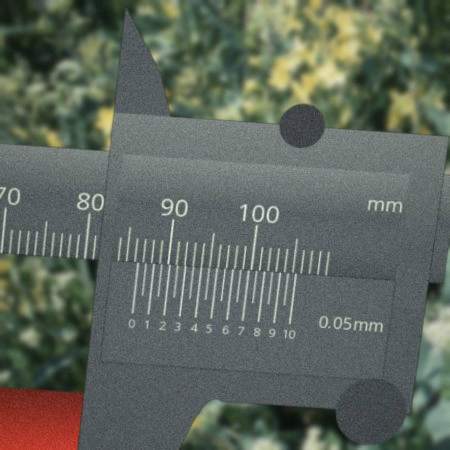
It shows 86.4 (mm)
